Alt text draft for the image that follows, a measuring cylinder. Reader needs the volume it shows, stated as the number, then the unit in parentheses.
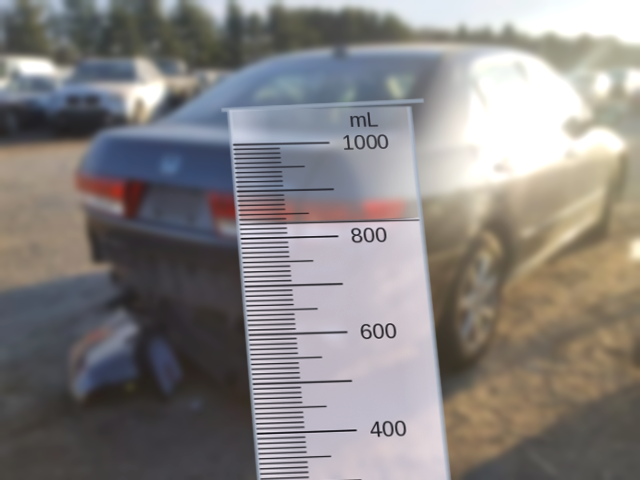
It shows 830 (mL)
